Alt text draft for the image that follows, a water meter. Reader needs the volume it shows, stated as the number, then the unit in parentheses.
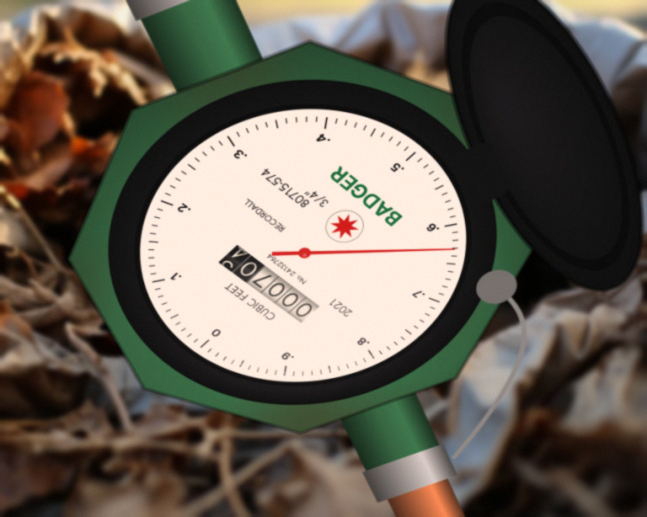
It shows 703.63 (ft³)
